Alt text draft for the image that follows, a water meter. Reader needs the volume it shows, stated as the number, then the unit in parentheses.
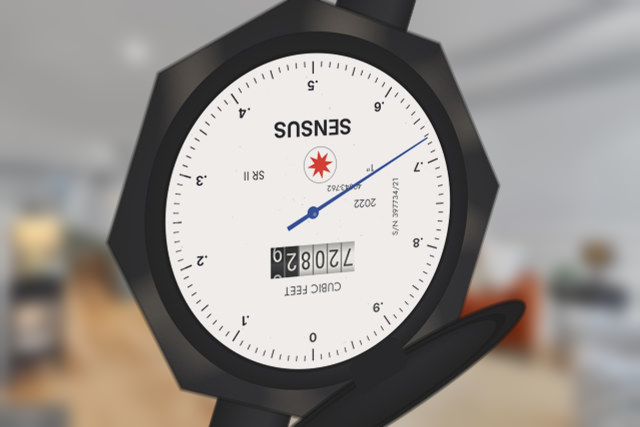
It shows 720828.67 (ft³)
